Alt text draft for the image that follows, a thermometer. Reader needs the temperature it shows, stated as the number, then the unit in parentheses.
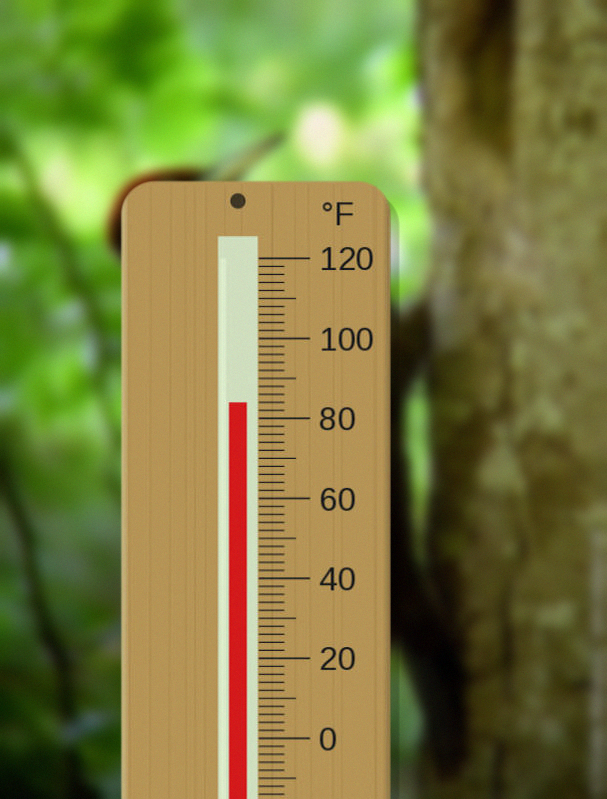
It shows 84 (°F)
